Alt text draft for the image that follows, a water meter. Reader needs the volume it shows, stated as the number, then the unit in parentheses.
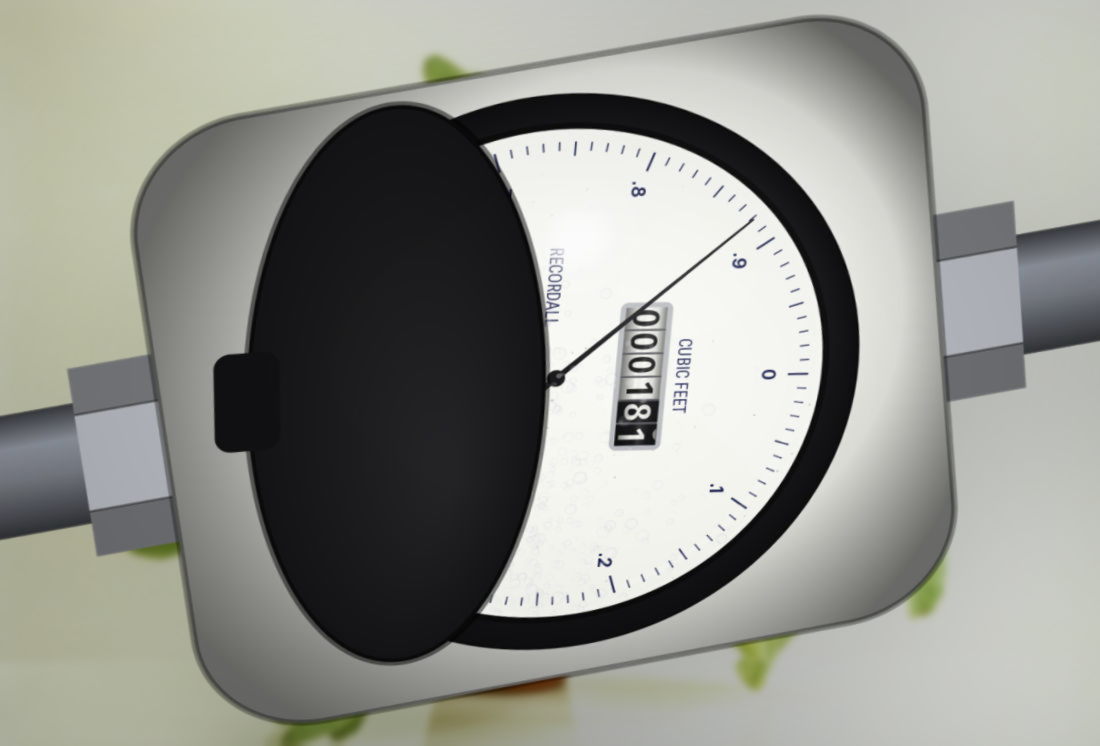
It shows 180.88 (ft³)
